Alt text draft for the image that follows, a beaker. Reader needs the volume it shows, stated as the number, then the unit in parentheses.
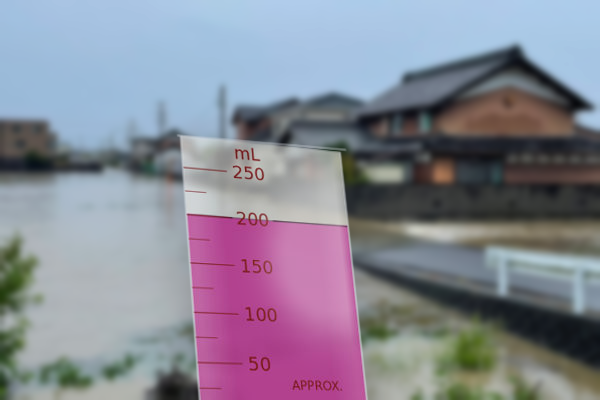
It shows 200 (mL)
